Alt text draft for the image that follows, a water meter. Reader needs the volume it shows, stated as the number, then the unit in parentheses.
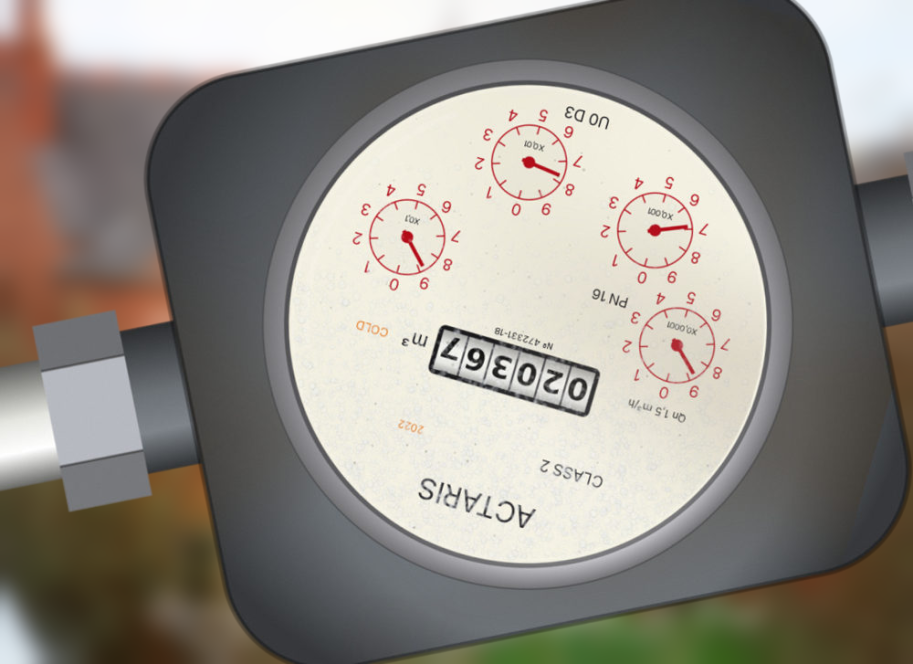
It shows 20366.8768 (m³)
